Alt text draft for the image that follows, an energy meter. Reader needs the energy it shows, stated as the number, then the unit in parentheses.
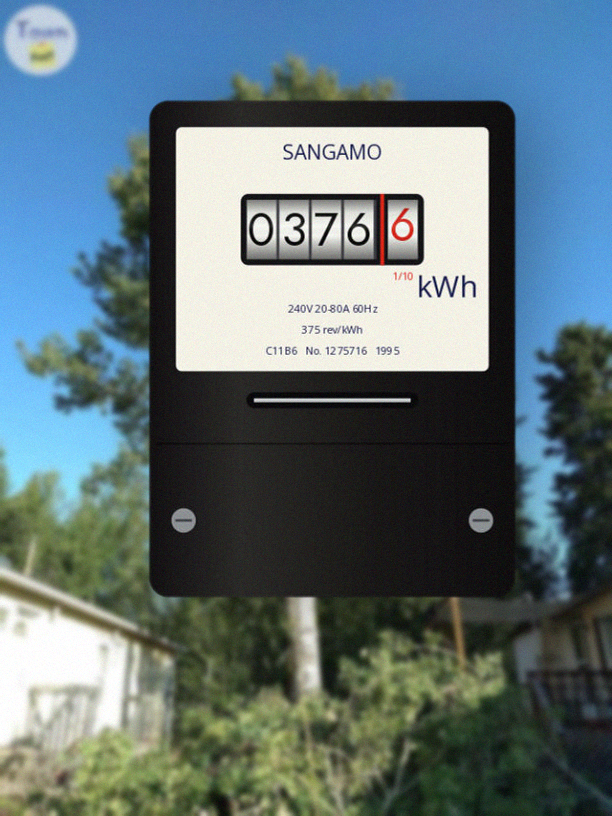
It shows 376.6 (kWh)
